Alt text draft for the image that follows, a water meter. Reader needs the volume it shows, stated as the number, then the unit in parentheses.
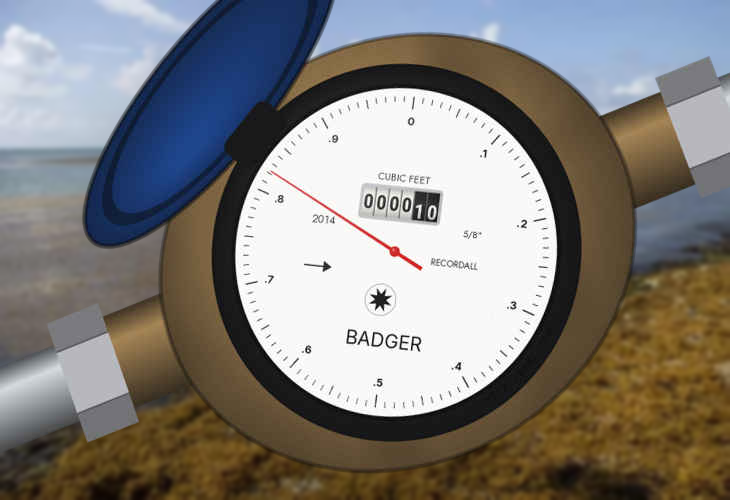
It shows 9.82 (ft³)
